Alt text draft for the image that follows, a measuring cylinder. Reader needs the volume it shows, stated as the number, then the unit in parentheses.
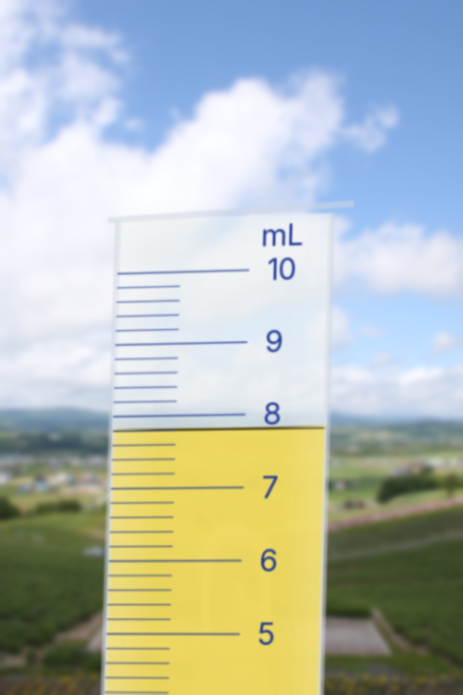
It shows 7.8 (mL)
